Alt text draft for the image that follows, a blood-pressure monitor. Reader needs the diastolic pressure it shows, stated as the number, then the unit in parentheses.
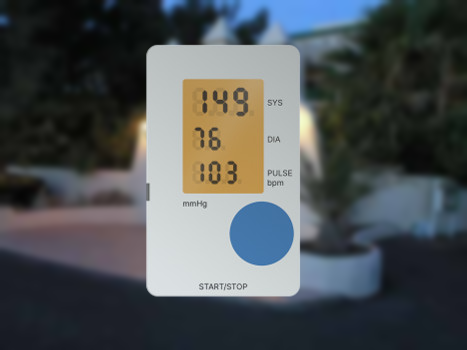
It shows 76 (mmHg)
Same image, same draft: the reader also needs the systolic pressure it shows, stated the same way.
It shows 149 (mmHg)
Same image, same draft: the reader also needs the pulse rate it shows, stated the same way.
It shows 103 (bpm)
